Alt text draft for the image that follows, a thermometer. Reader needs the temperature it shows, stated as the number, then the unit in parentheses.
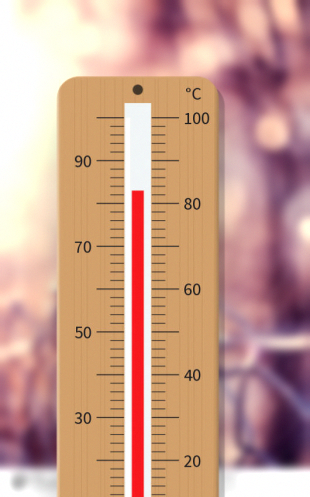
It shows 83 (°C)
